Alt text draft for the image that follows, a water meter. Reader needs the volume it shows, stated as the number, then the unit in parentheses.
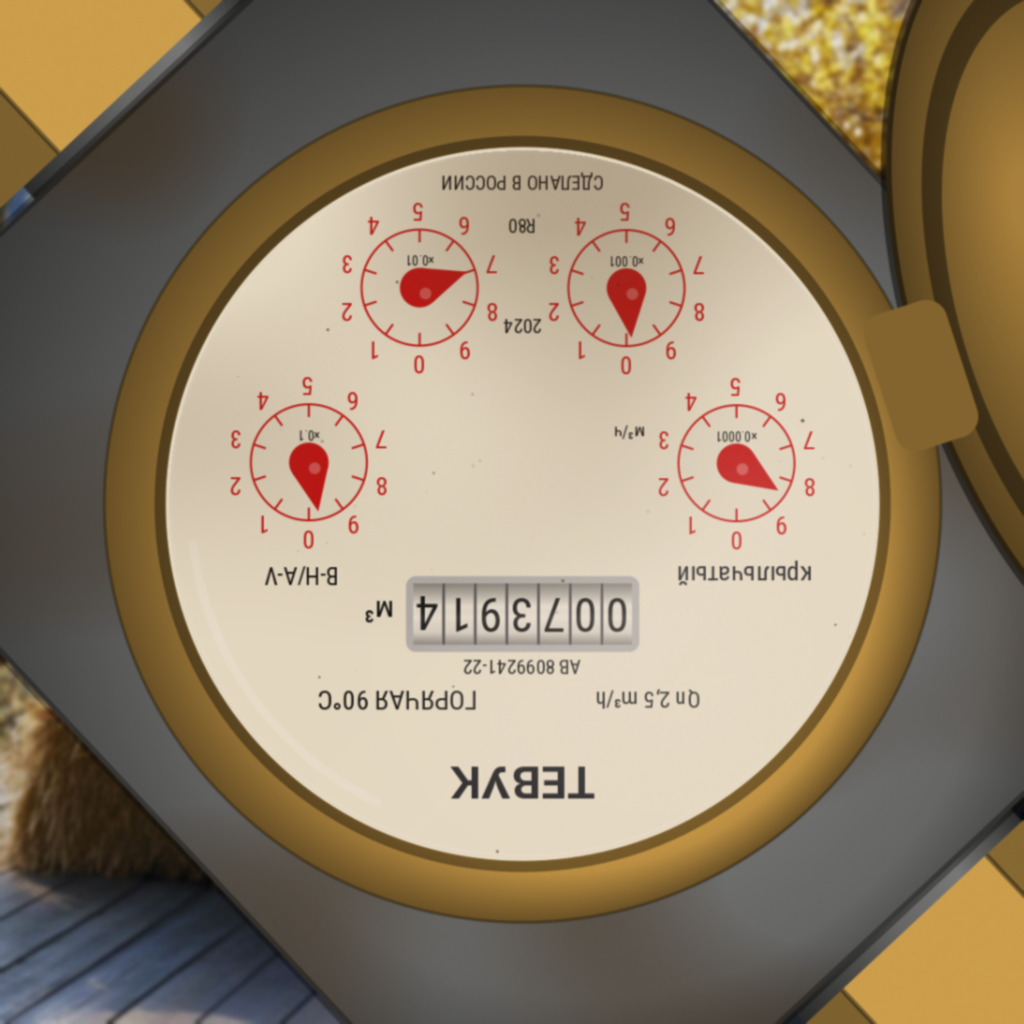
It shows 73913.9698 (m³)
